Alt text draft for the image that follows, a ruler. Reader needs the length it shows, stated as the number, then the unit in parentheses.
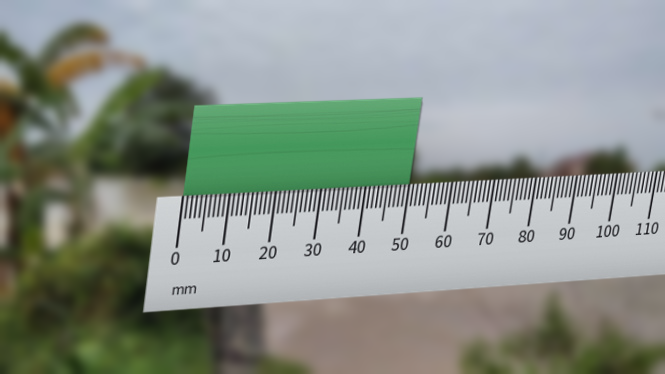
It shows 50 (mm)
